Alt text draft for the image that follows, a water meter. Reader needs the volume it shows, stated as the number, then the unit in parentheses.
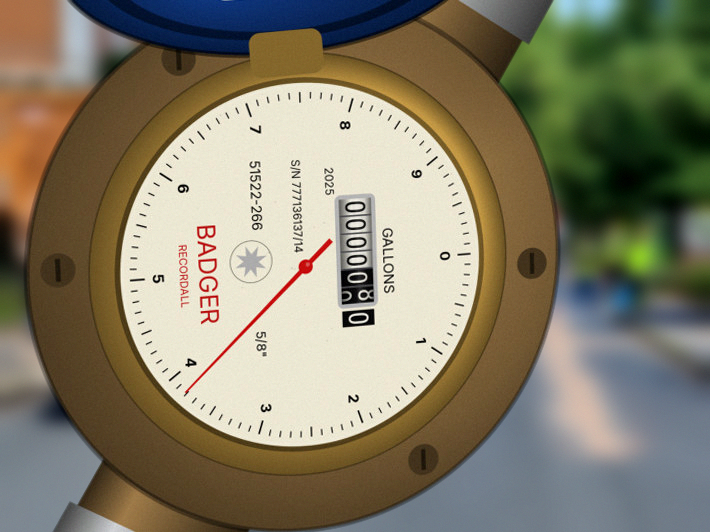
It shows 83.8 (gal)
